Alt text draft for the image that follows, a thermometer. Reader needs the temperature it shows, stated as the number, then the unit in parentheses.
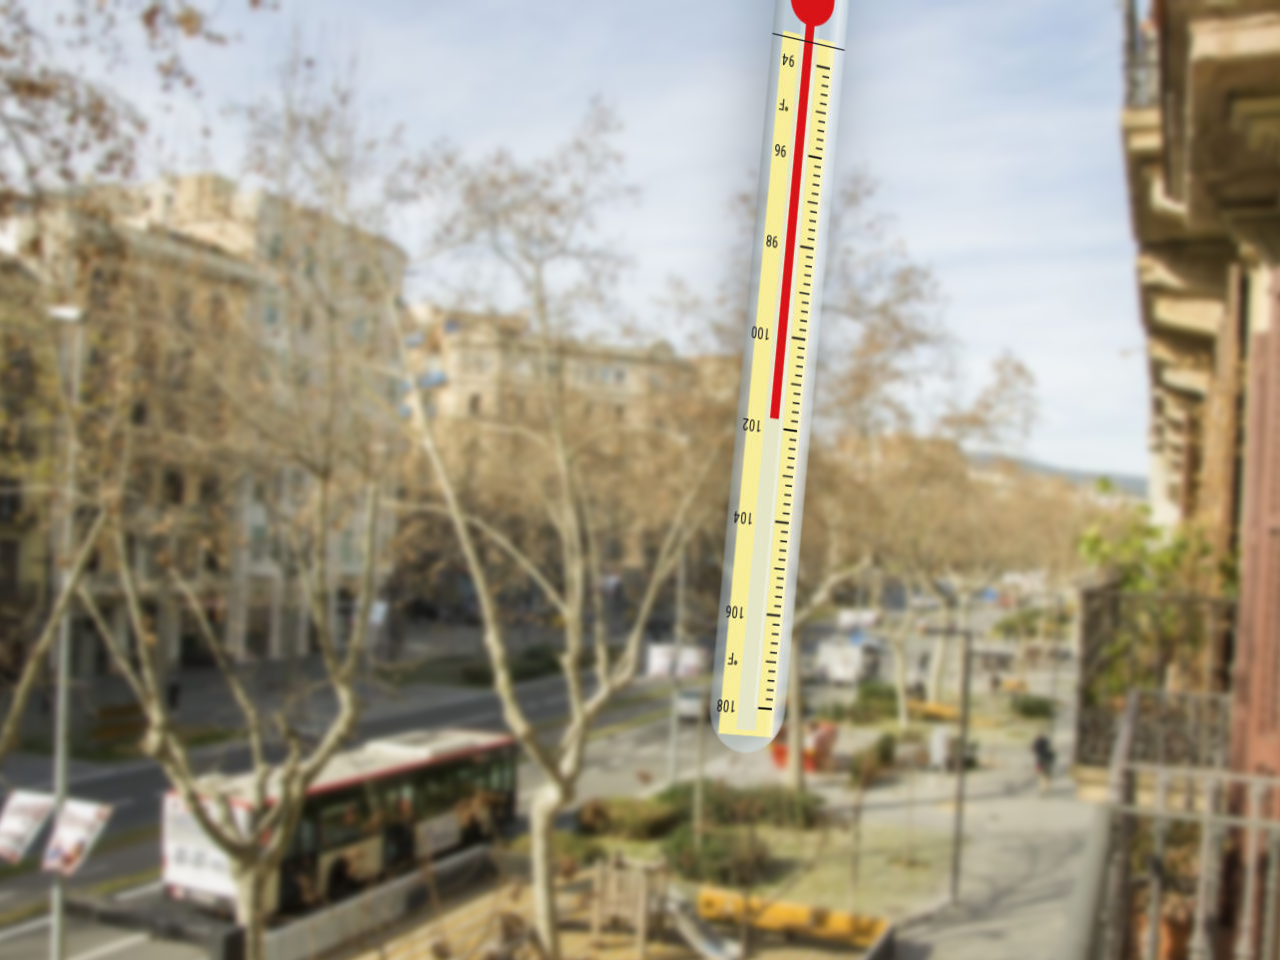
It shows 101.8 (°F)
